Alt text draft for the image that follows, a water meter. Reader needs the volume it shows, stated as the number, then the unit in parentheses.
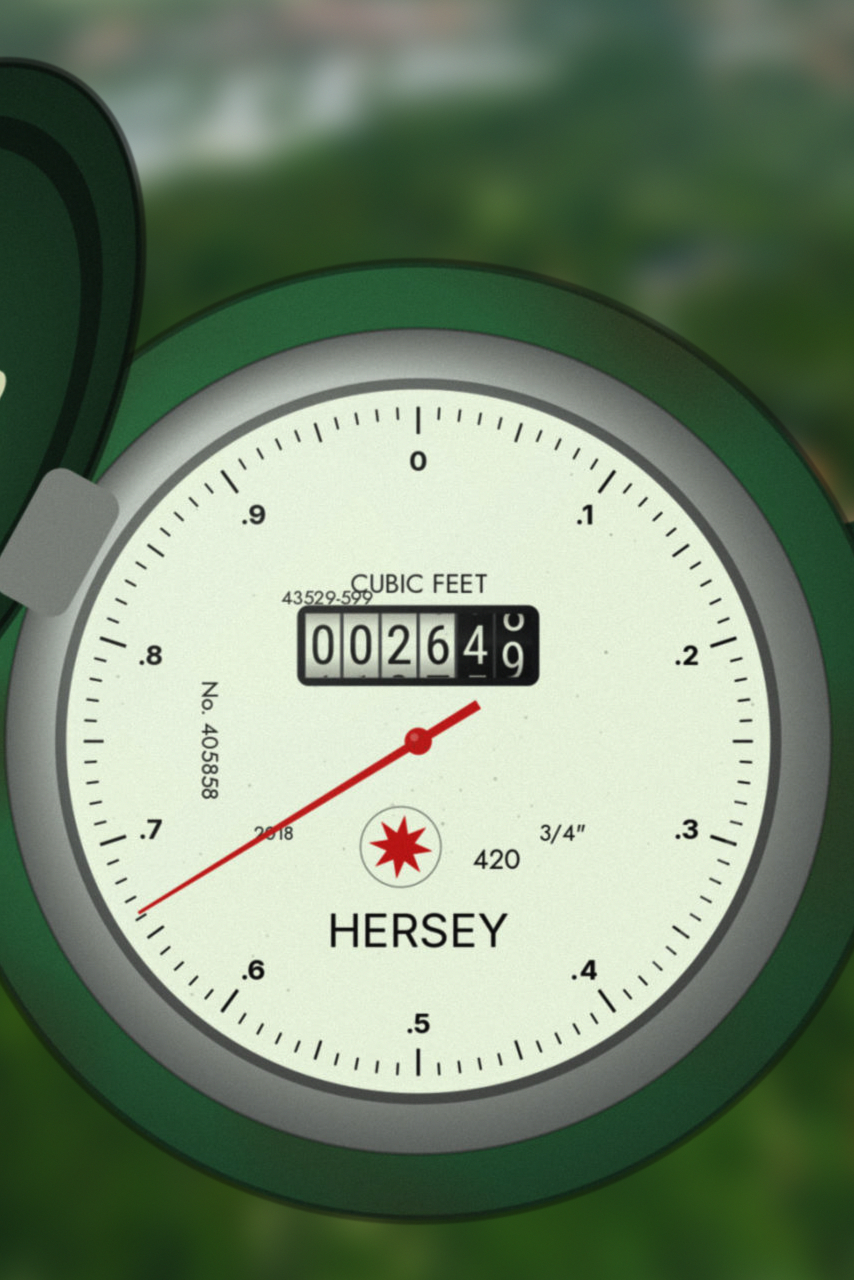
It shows 2648.66 (ft³)
